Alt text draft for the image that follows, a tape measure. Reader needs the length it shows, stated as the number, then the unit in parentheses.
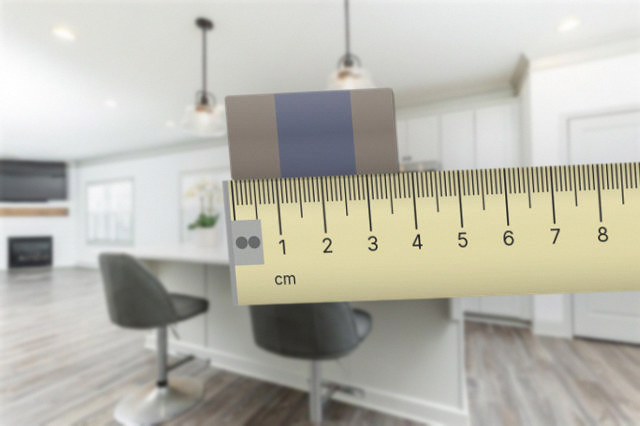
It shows 3.7 (cm)
